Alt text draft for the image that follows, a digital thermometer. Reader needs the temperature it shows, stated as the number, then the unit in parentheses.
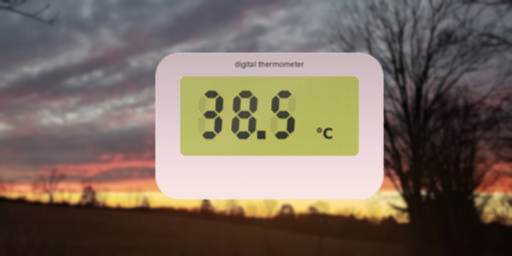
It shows 38.5 (°C)
